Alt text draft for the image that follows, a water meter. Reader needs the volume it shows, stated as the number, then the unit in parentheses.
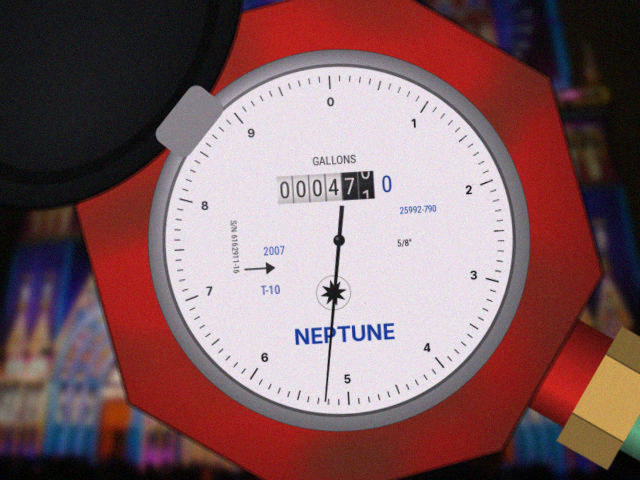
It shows 4705.2 (gal)
